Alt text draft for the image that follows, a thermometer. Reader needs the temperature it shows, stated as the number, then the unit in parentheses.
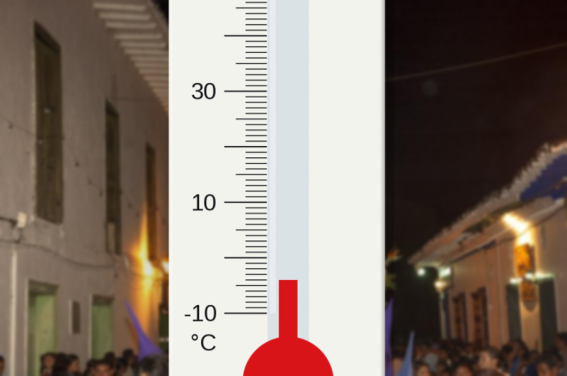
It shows -4 (°C)
